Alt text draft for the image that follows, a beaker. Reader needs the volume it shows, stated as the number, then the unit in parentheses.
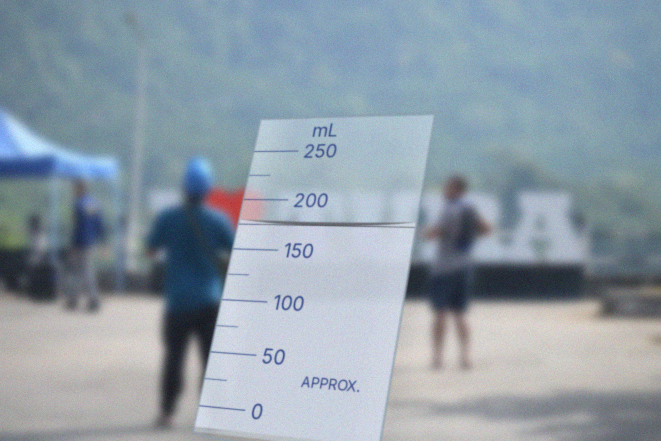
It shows 175 (mL)
